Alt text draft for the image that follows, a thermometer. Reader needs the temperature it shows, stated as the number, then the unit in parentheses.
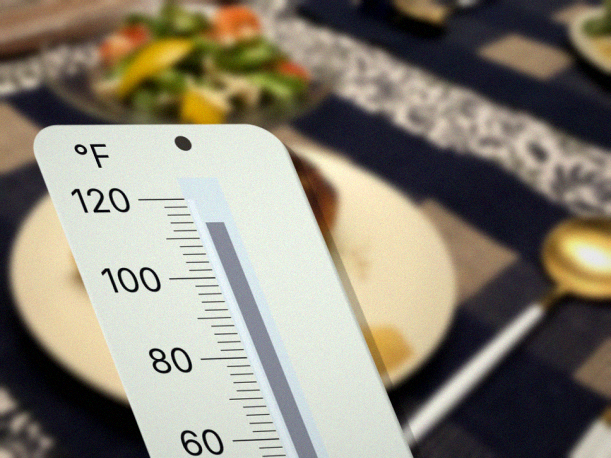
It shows 114 (°F)
